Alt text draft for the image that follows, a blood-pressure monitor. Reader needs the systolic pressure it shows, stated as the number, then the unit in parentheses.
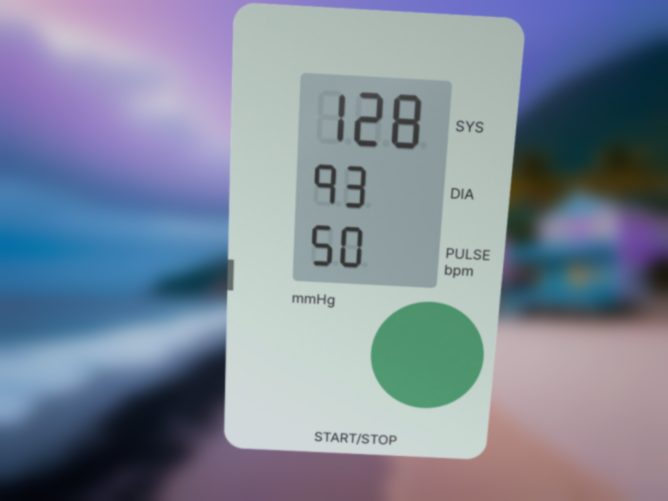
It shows 128 (mmHg)
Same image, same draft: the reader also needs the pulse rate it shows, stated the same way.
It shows 50 (bpm)
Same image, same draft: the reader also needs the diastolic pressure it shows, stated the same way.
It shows 93 (mmHg)
